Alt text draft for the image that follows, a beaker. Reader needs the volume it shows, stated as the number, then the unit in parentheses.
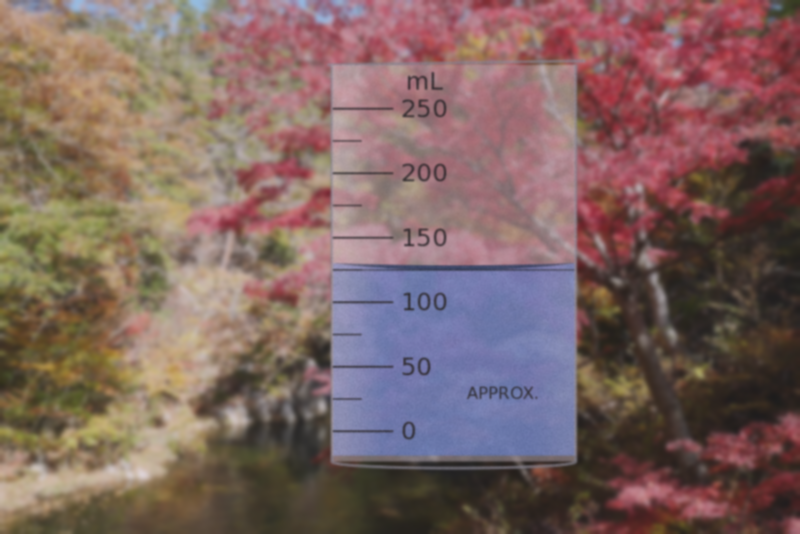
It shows 125 (mL)
